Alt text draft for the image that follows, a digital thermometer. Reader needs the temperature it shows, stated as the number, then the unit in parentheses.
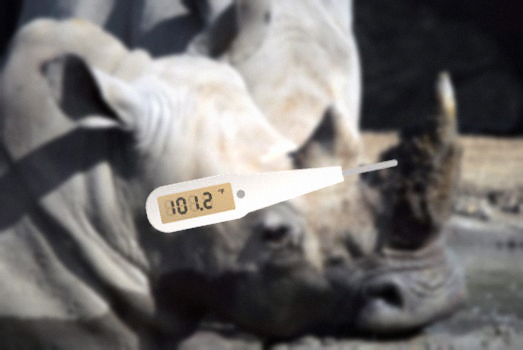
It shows 101.2 (°F)
